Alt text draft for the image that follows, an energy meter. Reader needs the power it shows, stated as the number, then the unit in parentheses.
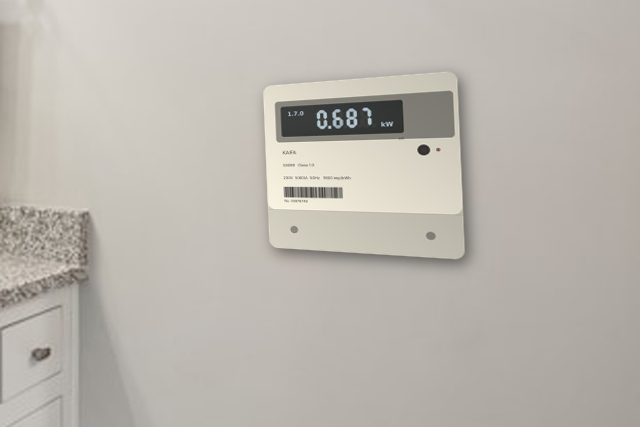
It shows 0.687 (kW)
